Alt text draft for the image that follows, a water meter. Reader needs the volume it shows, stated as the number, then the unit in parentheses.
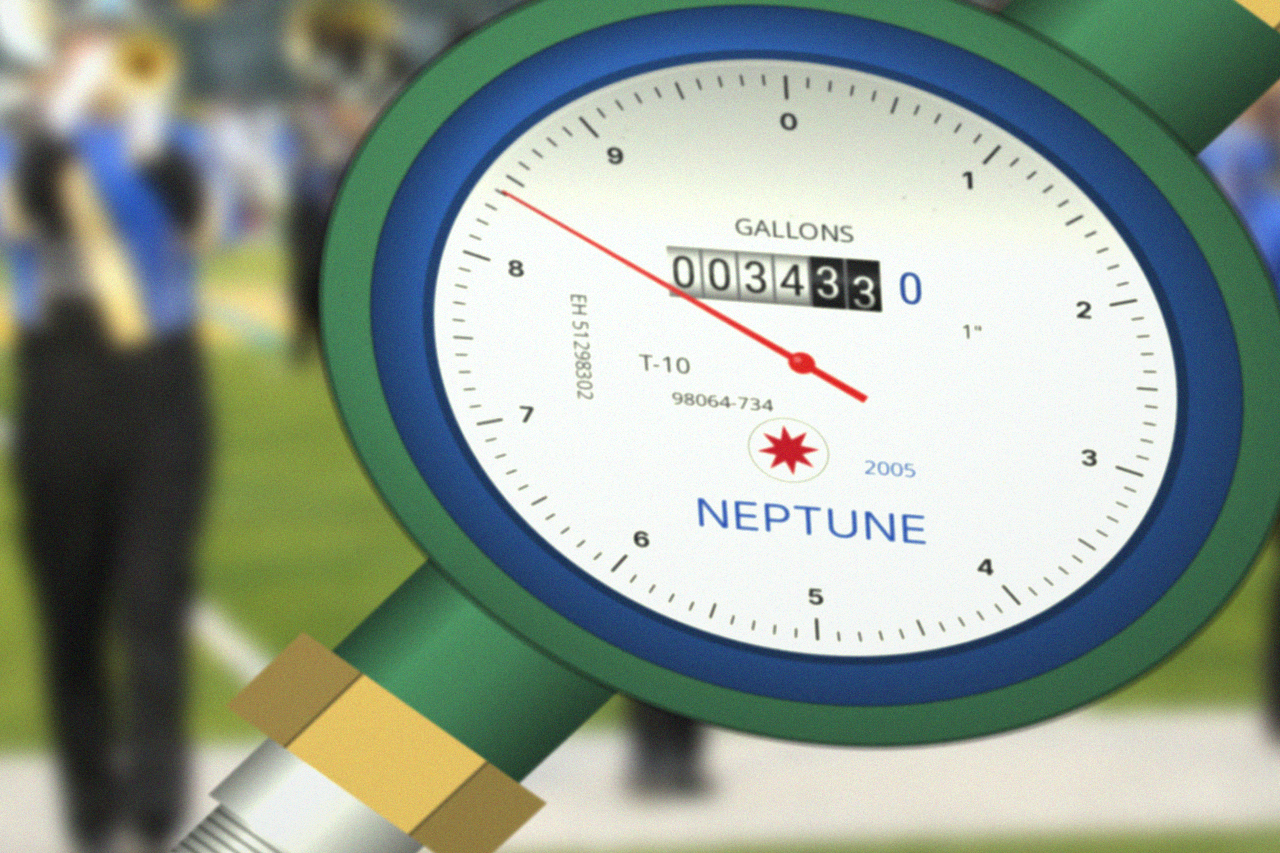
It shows 34328.4 (gal)
